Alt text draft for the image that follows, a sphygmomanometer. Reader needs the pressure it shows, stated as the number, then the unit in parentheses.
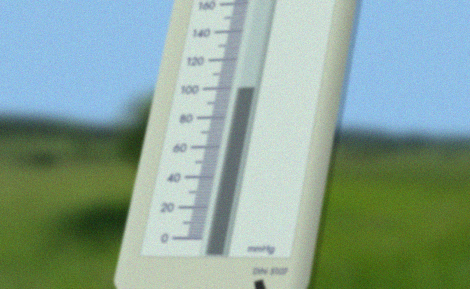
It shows 100 (mmHg)
